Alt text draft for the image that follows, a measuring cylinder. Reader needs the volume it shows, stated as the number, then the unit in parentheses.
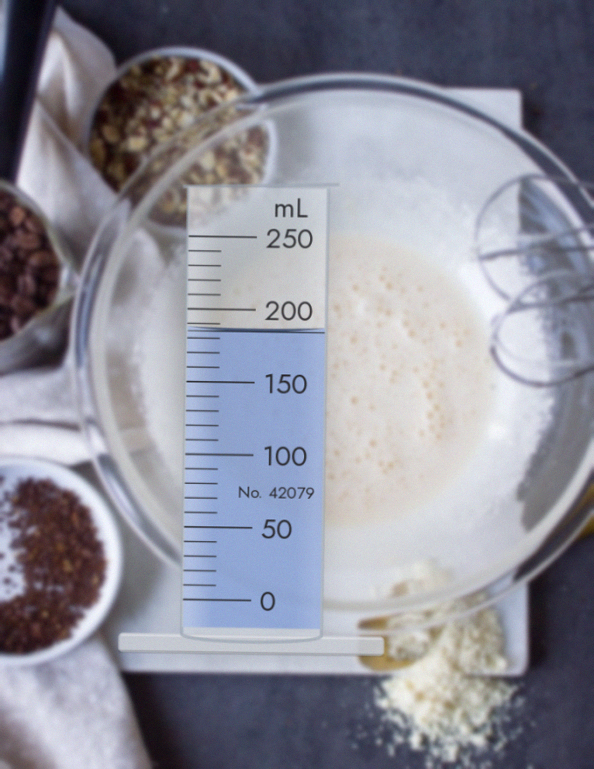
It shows 185 (mL)
